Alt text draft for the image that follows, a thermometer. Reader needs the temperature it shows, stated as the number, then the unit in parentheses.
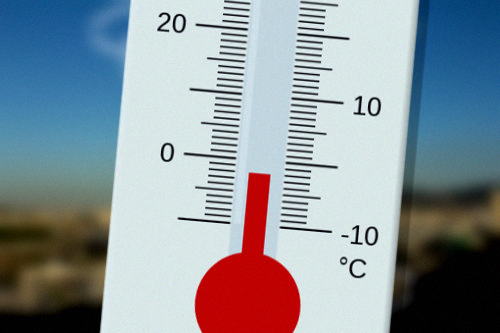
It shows -2 (°C)
